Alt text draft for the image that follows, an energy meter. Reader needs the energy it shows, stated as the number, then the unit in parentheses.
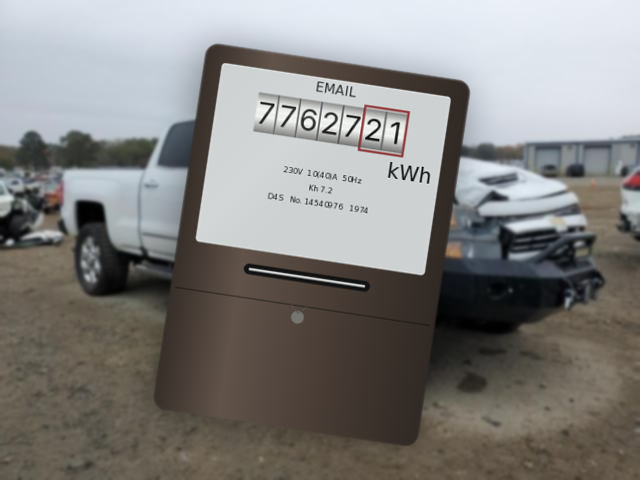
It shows 77627.21 (kWh)
